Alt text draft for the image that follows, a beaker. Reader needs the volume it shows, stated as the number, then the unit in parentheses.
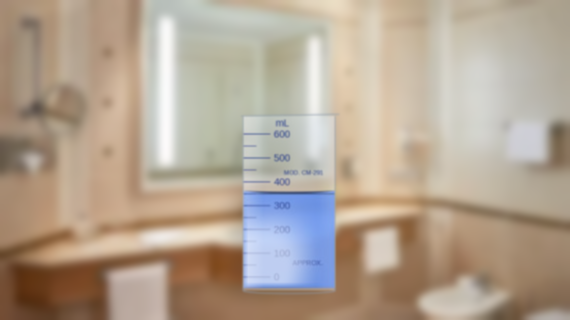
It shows 350 (mL)
